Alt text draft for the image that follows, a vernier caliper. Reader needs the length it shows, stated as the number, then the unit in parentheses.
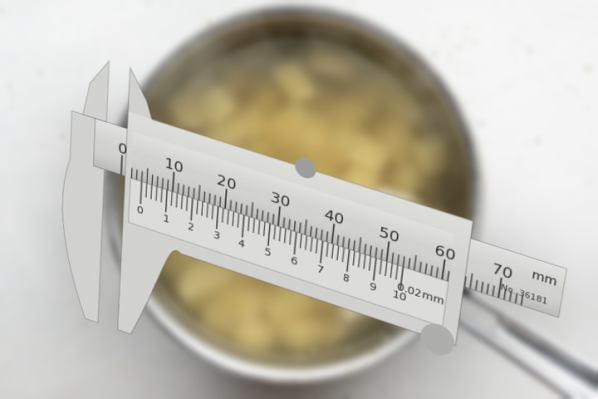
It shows 4.0 (mm)
